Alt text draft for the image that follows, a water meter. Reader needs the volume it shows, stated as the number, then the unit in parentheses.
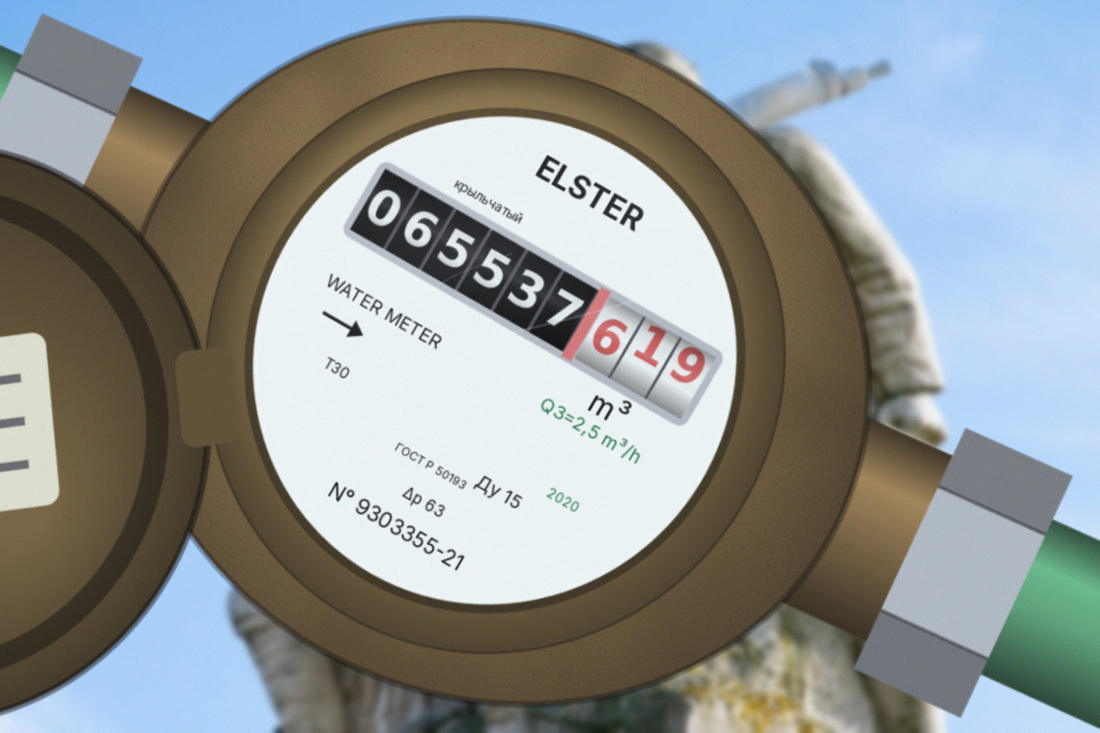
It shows 65537.619 (m³)
